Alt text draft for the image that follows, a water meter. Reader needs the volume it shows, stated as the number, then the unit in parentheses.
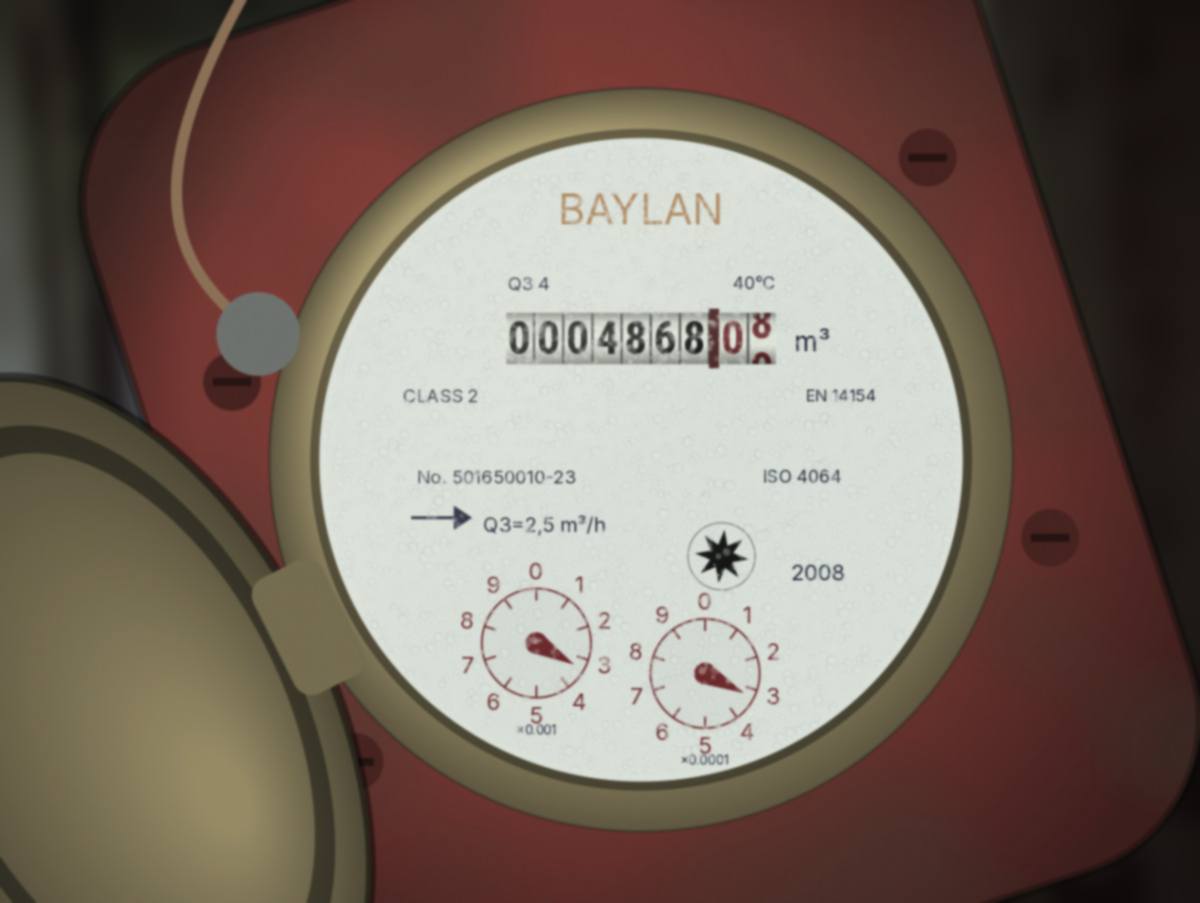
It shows 4868.0833 (m³)
